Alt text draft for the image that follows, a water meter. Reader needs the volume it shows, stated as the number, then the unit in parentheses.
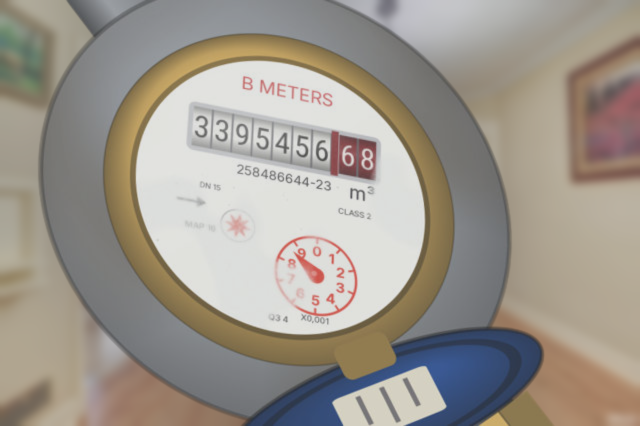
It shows 3395456.688 (m³)
